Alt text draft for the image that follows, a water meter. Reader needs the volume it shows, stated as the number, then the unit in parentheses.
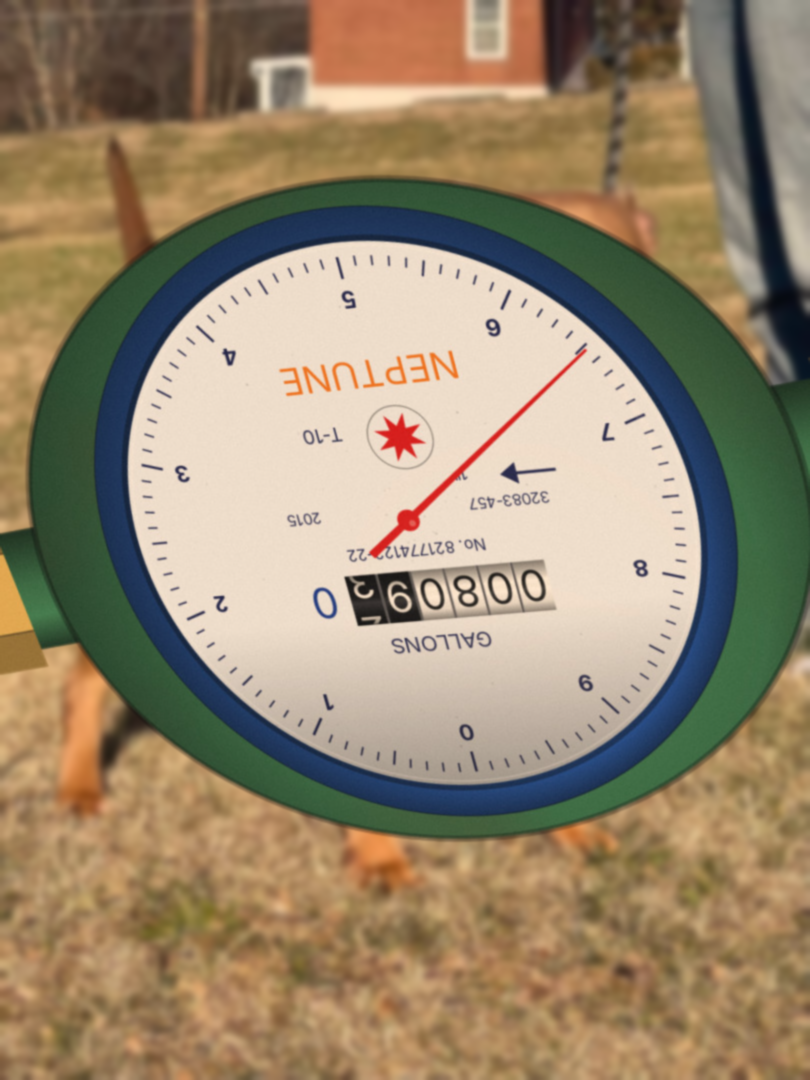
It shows 80926.5 (gal)
